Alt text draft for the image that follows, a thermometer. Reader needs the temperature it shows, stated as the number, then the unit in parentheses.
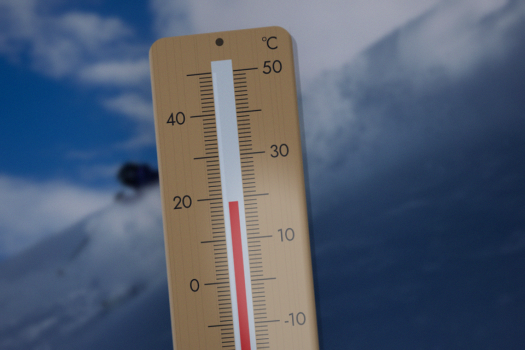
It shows 19 (°C)
